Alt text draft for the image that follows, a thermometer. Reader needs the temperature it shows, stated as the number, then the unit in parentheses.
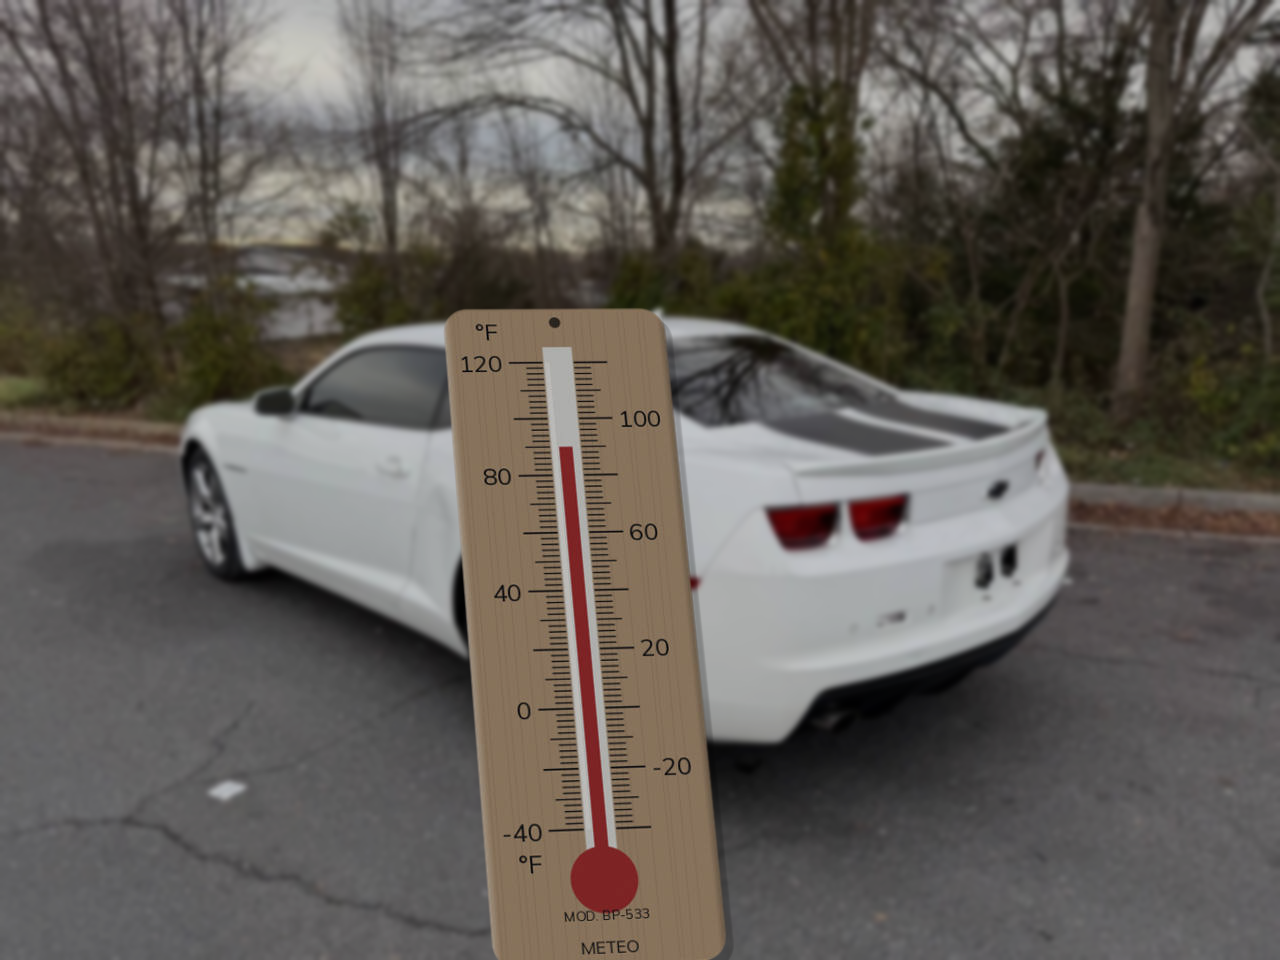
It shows 90 (°F)
